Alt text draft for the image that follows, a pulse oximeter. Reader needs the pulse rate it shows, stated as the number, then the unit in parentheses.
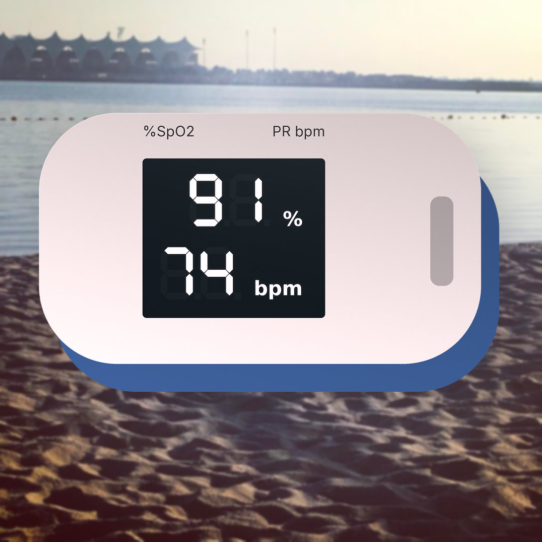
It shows 74 (bpm)
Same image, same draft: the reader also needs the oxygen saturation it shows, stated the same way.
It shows 91 (%)
